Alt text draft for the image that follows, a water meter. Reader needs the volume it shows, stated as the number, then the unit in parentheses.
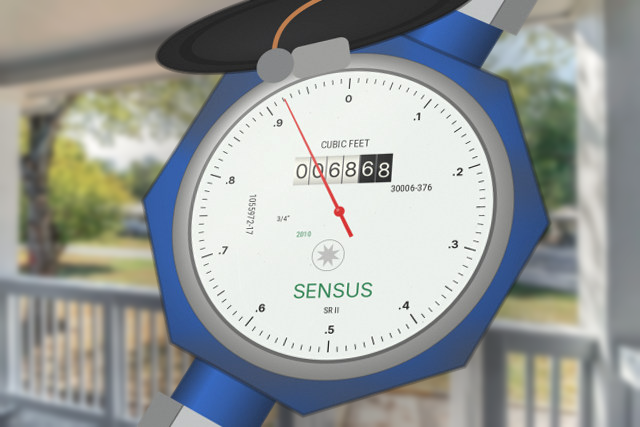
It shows 6867.92 (ft³)
